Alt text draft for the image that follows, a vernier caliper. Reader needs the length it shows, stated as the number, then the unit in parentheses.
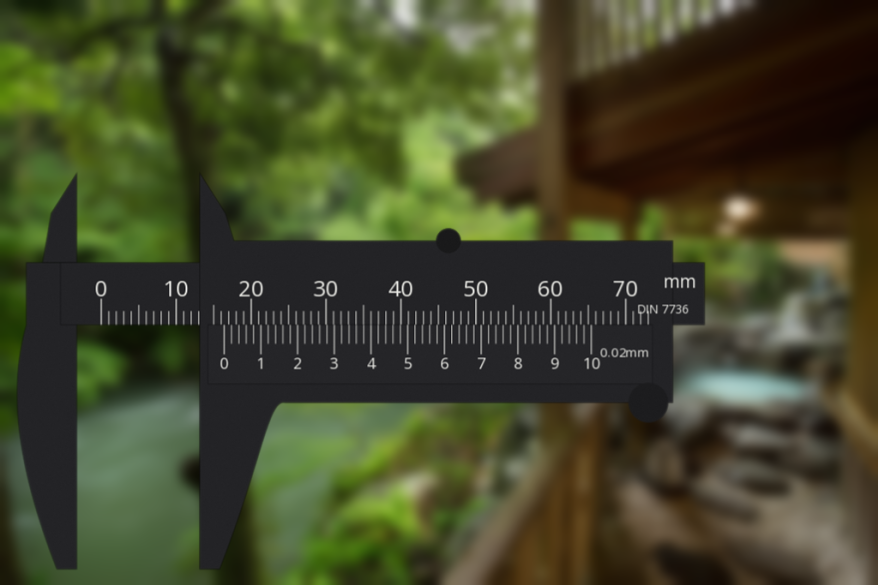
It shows 16.4 (mm)
